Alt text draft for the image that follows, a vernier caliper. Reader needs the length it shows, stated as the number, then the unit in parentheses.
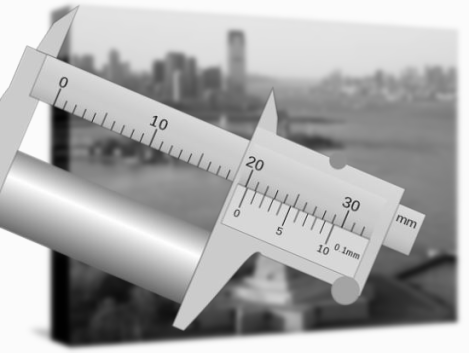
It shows 20.2 (mm)
